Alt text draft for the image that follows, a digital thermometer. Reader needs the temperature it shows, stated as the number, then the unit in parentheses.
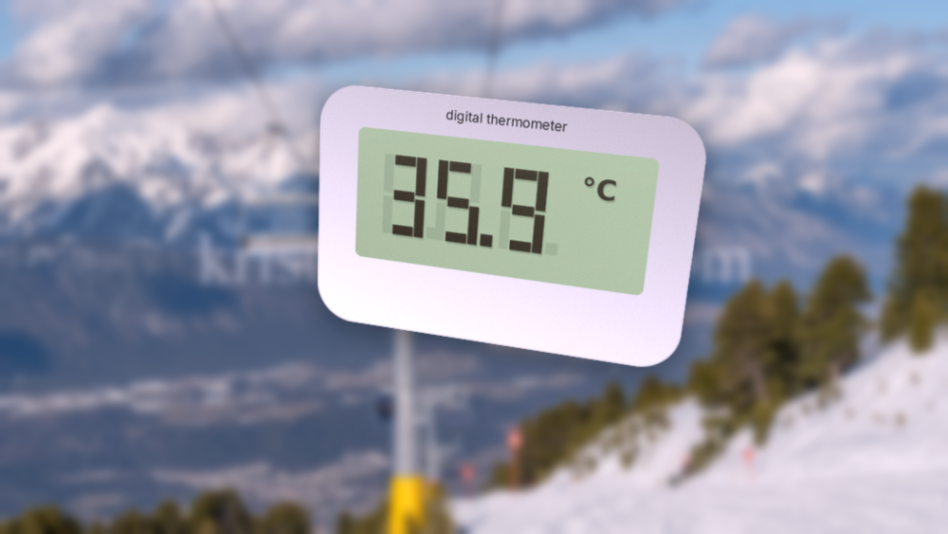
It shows 35.9 (°C)
